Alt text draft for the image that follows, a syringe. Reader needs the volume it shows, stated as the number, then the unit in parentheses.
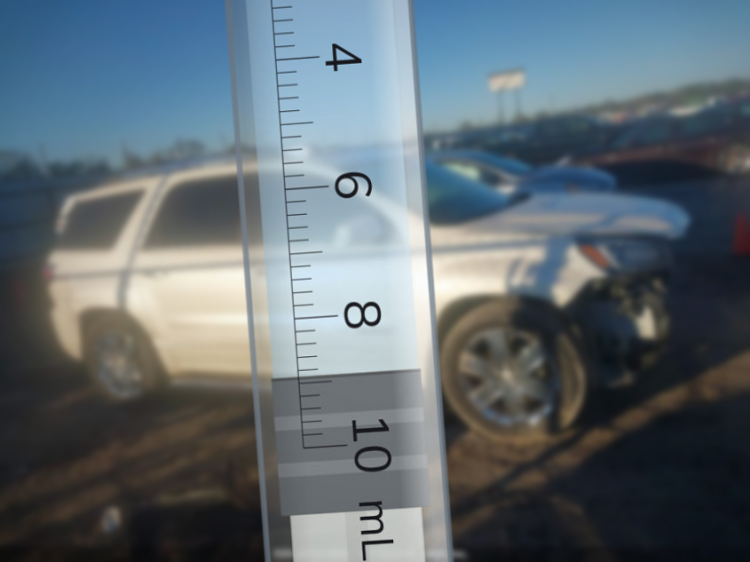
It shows 8.9 (mL)
